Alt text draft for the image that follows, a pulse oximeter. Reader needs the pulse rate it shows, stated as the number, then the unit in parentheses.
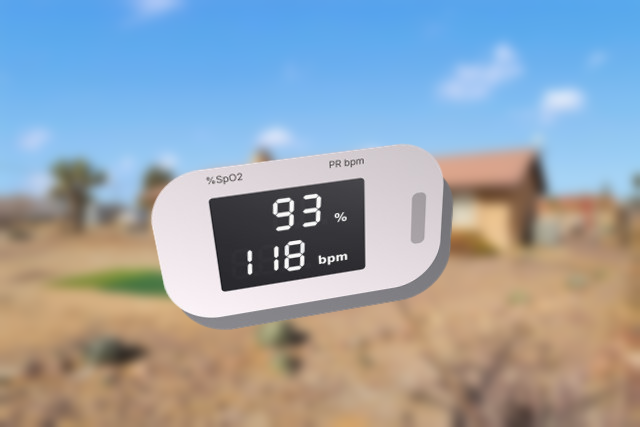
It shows 118 (bpm)
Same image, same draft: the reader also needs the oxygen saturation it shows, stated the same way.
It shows 93 (%)
